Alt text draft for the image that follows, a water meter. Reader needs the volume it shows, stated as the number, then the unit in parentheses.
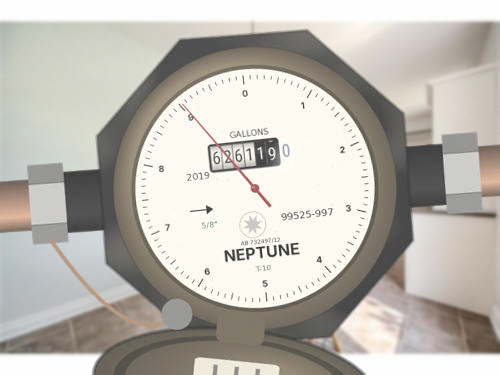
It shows 6261189.0 (gal)
